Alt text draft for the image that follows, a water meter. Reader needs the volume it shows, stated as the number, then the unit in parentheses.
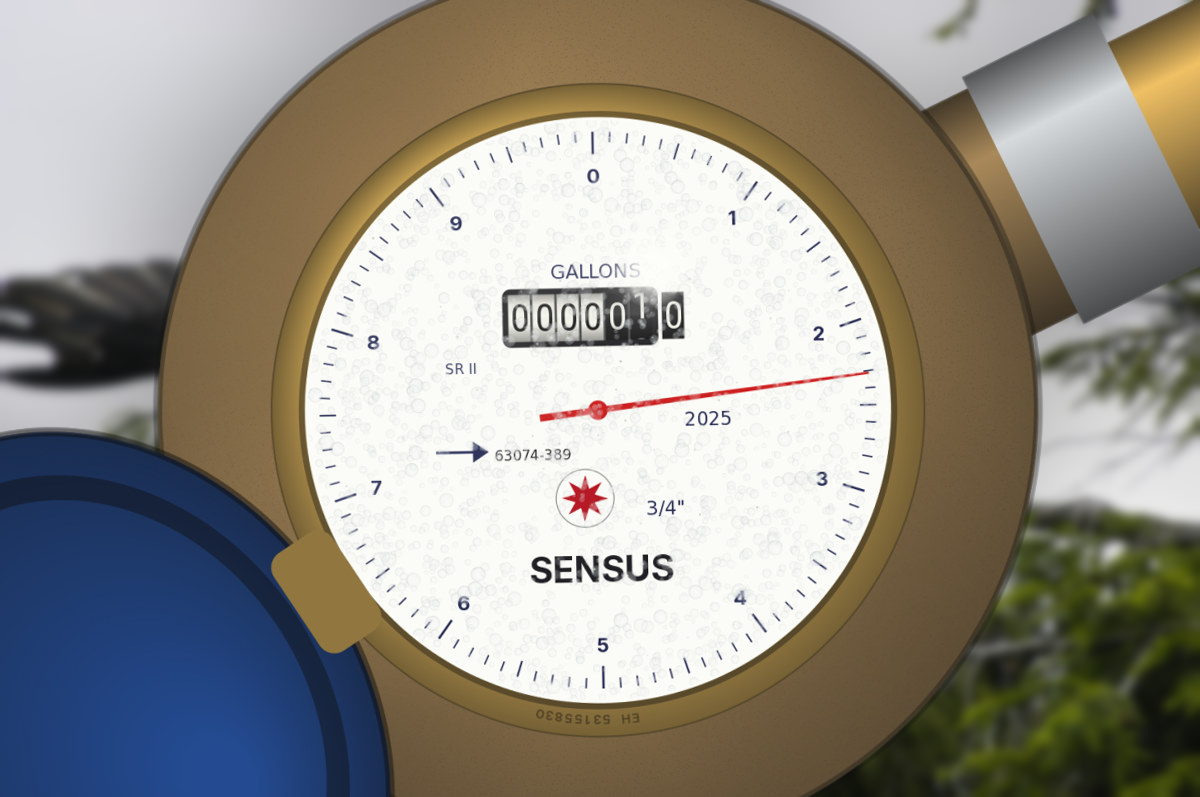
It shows 12.3 (gal)
